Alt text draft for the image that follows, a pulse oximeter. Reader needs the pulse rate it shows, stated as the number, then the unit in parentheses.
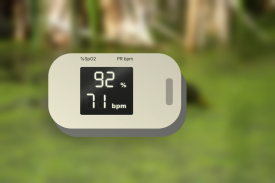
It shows 71 (bpm)
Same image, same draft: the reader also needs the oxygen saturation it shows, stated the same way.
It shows 92 (%)
